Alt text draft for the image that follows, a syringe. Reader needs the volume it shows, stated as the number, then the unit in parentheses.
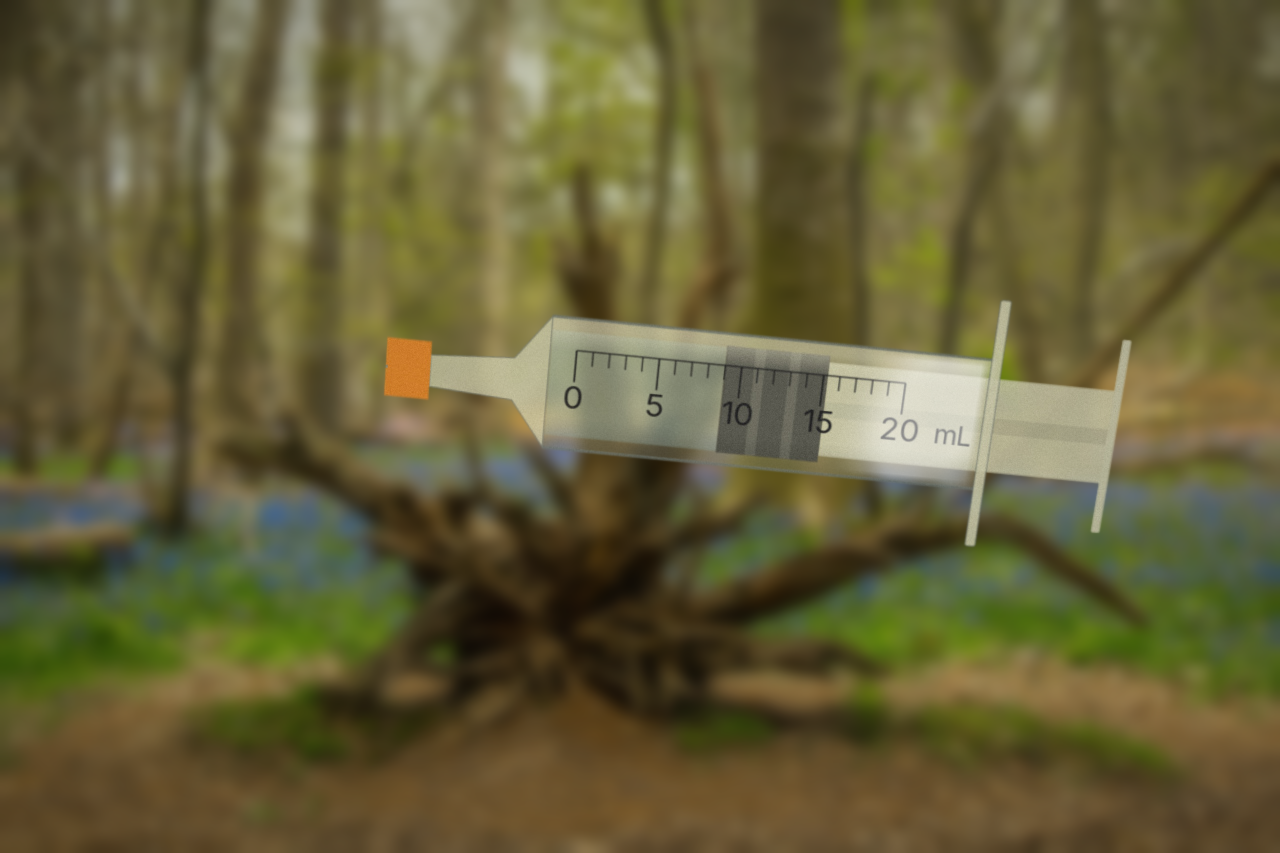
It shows 9 (mL)
